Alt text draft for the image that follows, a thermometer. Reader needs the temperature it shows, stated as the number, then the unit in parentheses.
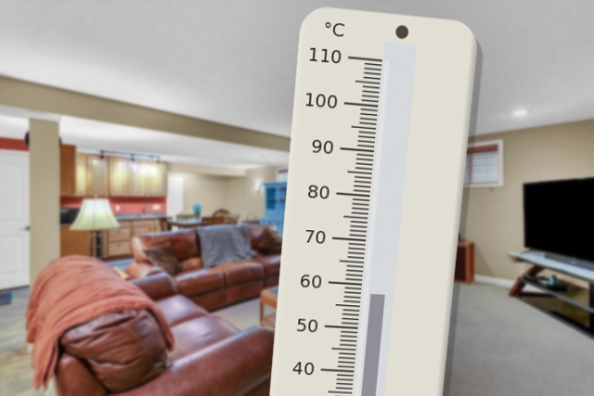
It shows 58 (°C)
